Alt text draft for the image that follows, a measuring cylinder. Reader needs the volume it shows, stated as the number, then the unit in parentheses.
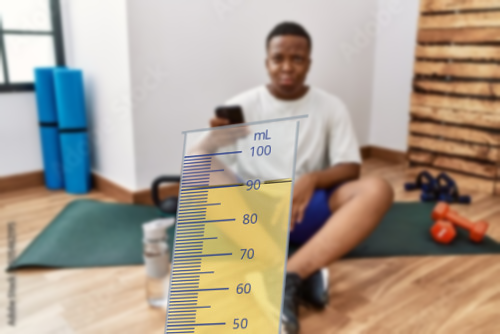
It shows 90 (mL)
